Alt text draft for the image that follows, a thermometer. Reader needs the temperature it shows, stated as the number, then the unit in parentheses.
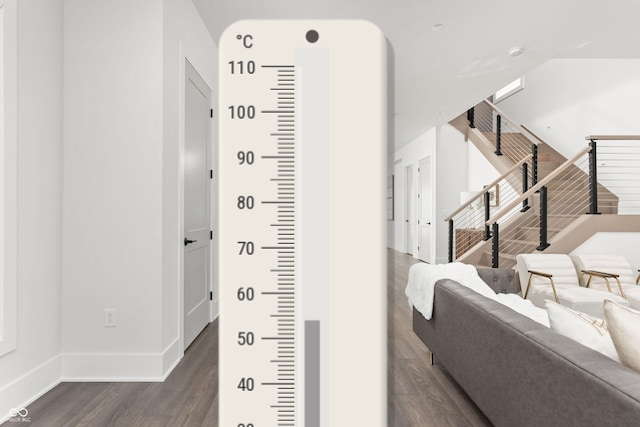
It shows 54 (°C)
